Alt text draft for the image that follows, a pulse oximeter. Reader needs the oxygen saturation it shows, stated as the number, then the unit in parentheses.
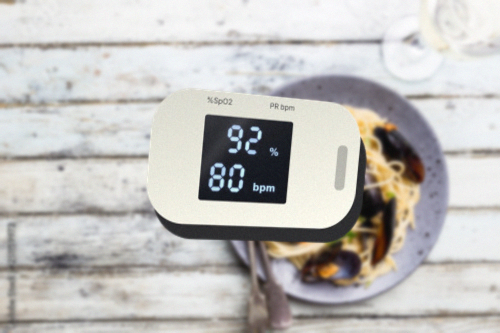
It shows 92 (%)
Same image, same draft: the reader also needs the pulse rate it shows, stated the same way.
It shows 80 (bpm)
